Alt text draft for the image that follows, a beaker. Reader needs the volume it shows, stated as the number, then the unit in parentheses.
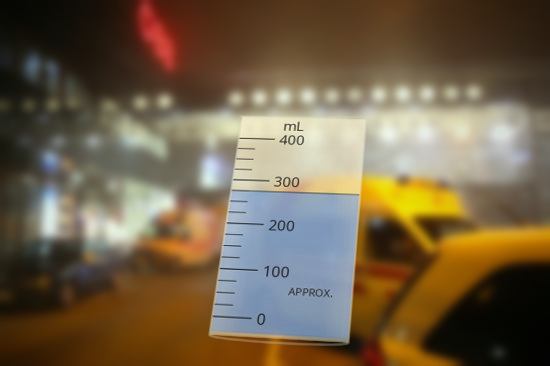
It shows 275 (mL)
